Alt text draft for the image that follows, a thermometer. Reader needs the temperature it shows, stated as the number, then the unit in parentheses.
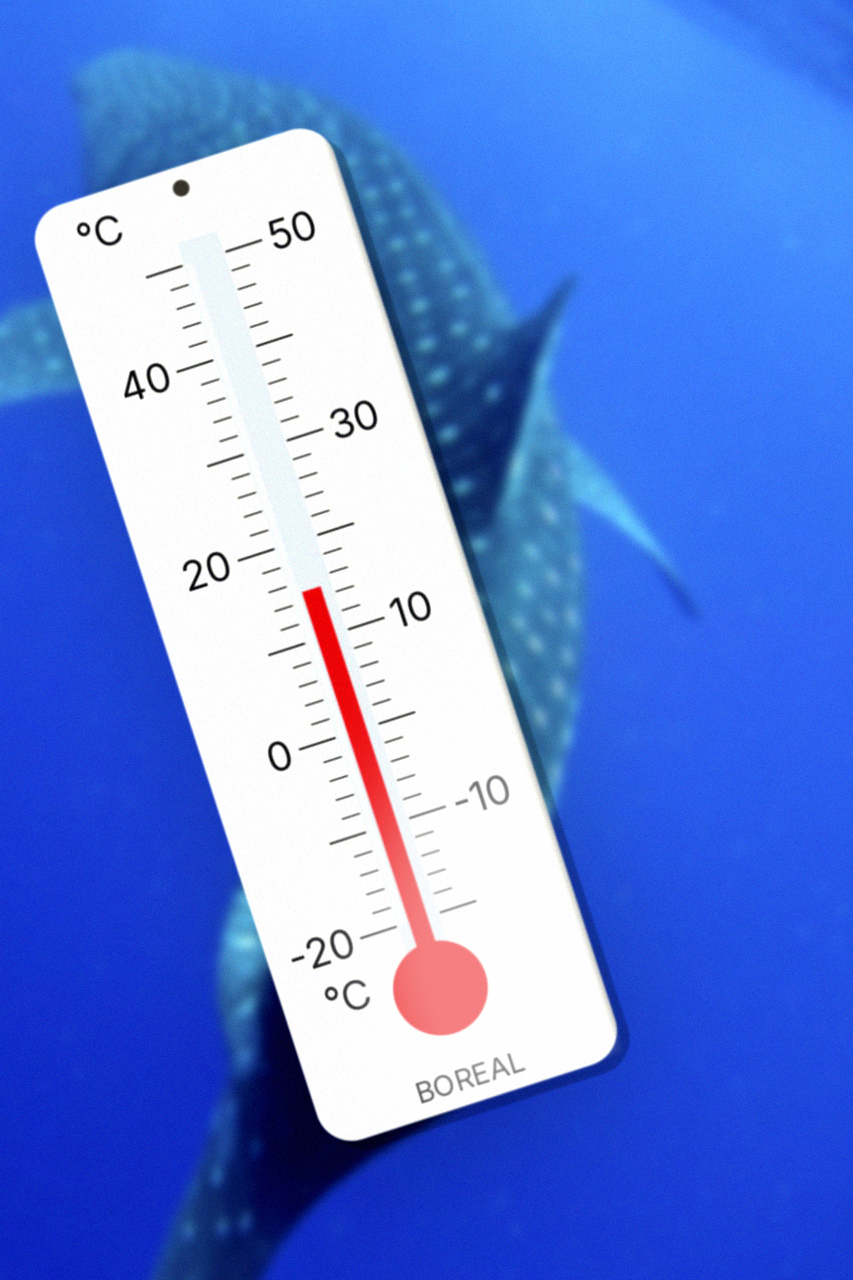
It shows 15 (°C)
